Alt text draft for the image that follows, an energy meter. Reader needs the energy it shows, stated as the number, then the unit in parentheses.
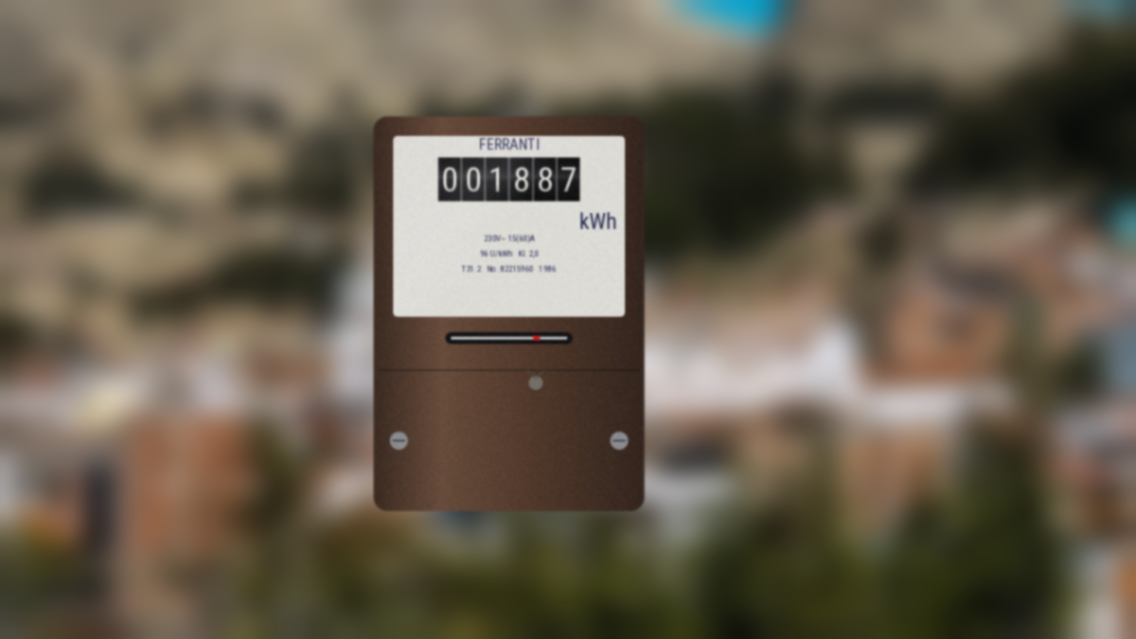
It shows 1887 (kWh)
